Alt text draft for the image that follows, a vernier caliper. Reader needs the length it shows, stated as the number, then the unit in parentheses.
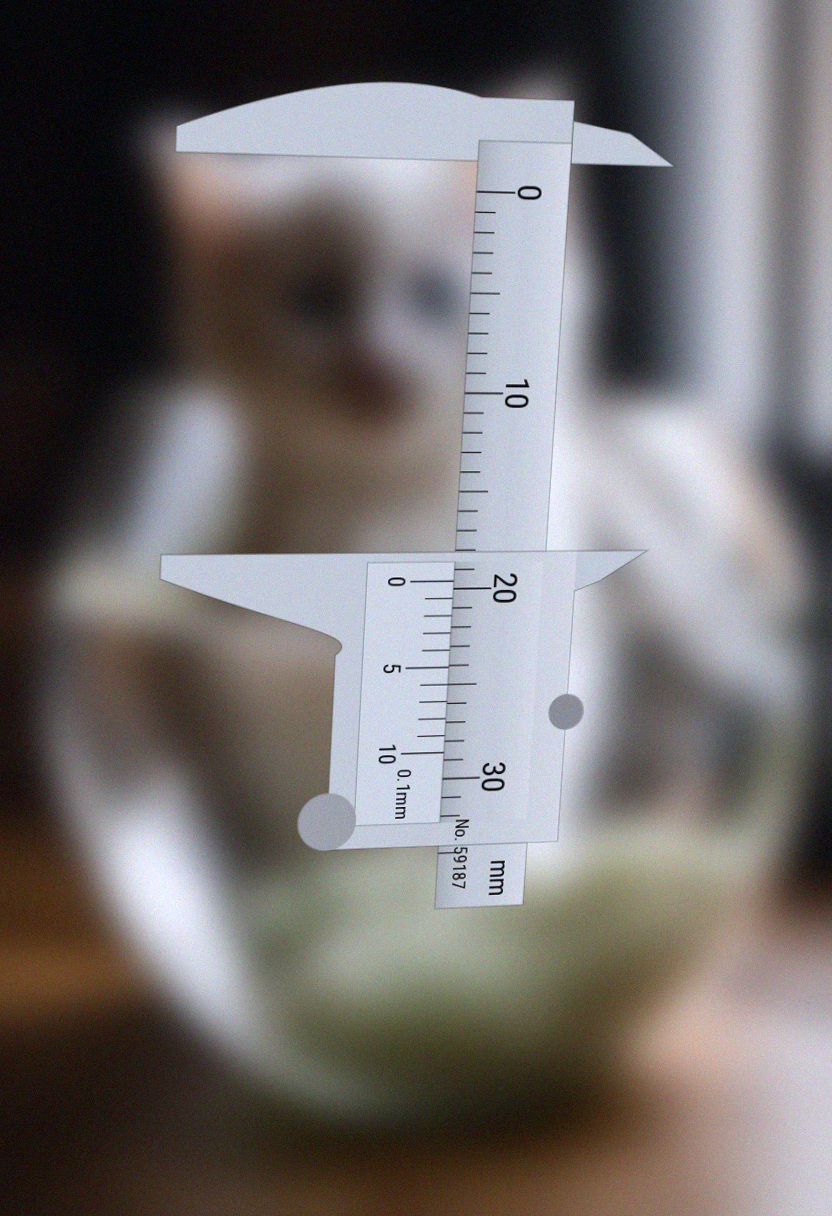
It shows 19.6 (mm)
